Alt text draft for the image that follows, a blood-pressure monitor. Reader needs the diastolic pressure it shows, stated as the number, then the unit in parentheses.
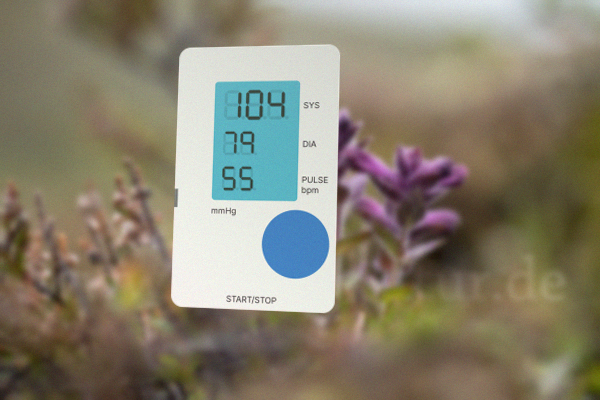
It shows 79 (mmHg)
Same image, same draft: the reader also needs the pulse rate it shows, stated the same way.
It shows 55 (bpm)
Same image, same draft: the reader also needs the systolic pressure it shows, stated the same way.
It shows 104 (mmHg)
